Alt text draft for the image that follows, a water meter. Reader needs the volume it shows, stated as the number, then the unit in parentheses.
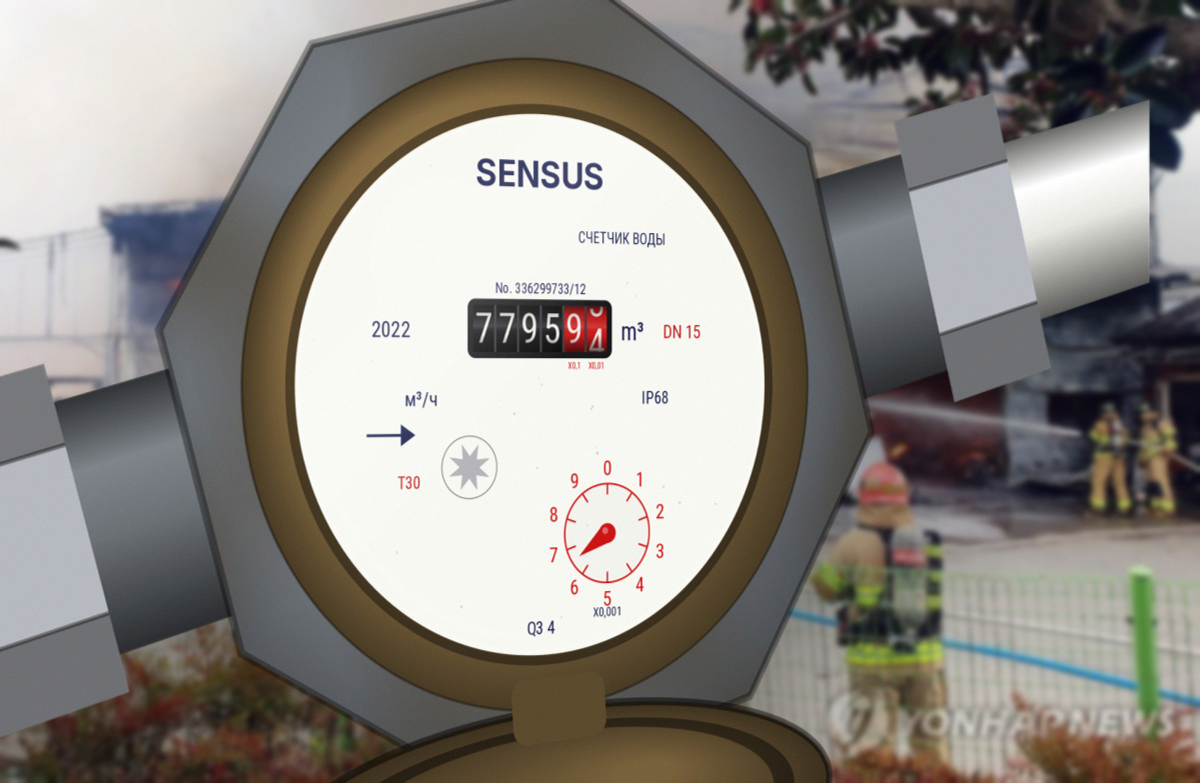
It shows 7795.936 (m³)
